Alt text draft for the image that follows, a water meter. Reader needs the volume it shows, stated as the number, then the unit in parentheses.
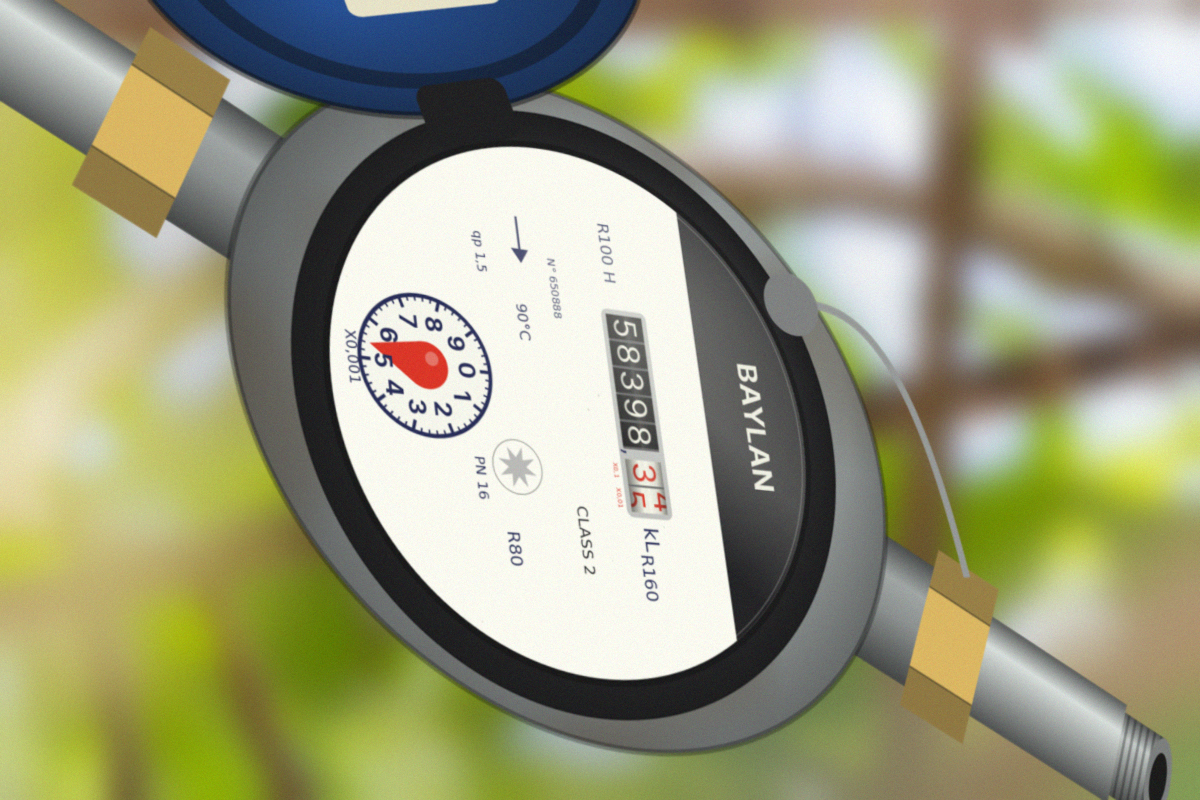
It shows 58398.345 (kL)
